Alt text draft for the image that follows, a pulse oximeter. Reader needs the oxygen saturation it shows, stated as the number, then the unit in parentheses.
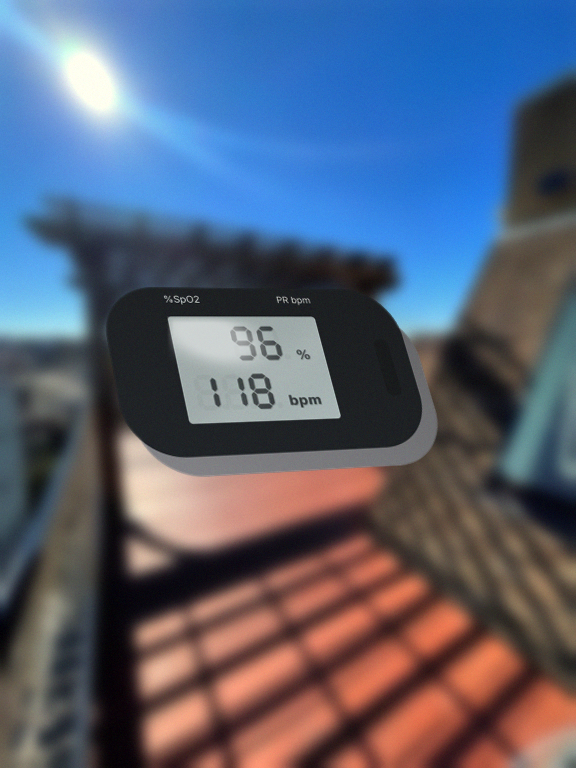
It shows 96 (%)
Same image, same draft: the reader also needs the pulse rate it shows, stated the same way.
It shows 118 (bpm)
